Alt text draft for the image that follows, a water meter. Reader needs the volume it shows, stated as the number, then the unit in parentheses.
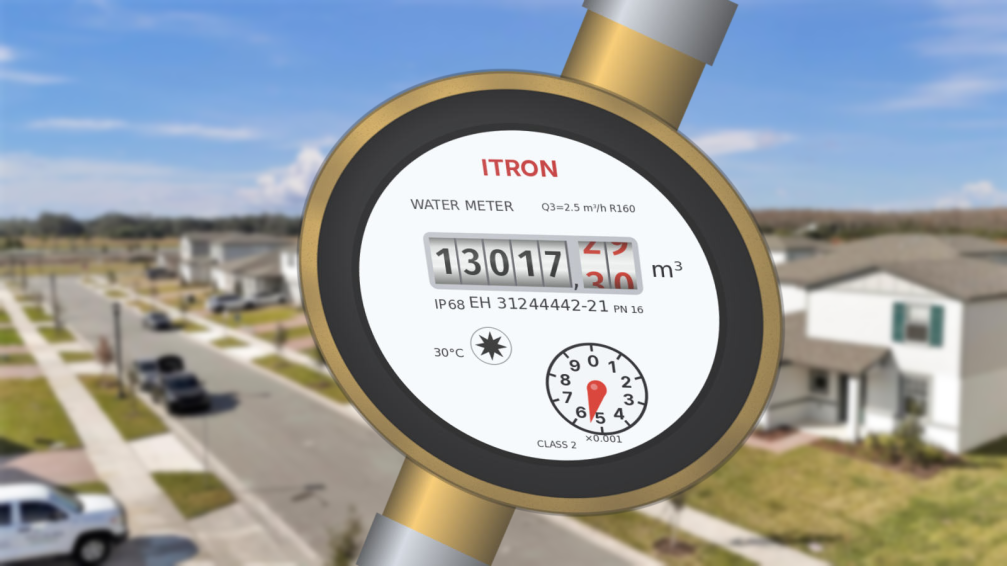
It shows 13017.295 (m³)
